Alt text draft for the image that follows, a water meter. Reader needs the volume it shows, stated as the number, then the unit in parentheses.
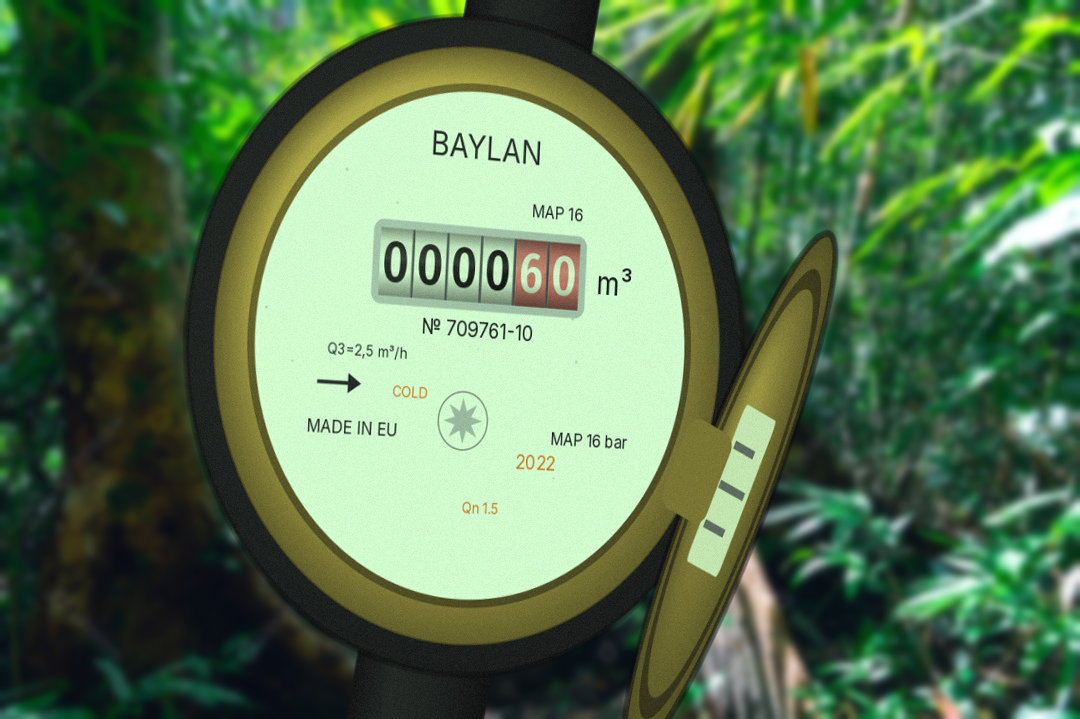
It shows 0.60 (m³)
